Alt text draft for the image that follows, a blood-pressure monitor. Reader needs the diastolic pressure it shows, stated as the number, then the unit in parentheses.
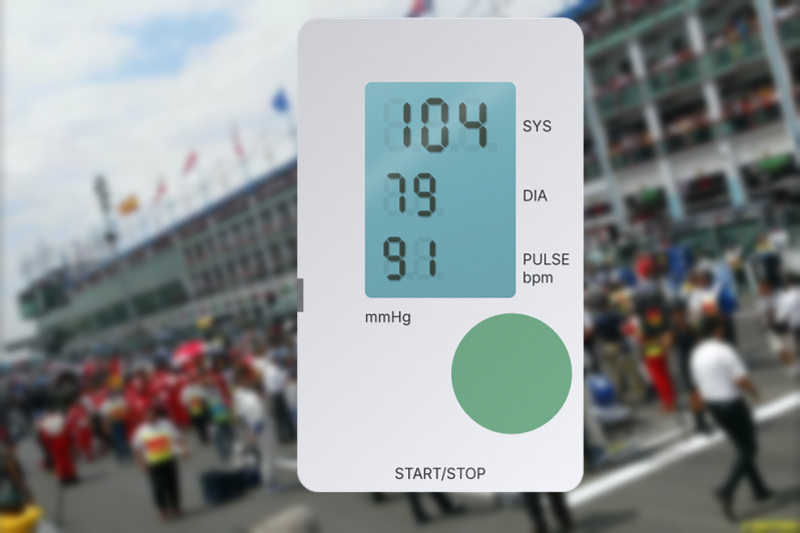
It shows 79 (mmHg)
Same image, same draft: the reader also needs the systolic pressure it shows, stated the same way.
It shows 104 (mmHg)
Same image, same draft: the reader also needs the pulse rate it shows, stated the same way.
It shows 91 (bpm)
